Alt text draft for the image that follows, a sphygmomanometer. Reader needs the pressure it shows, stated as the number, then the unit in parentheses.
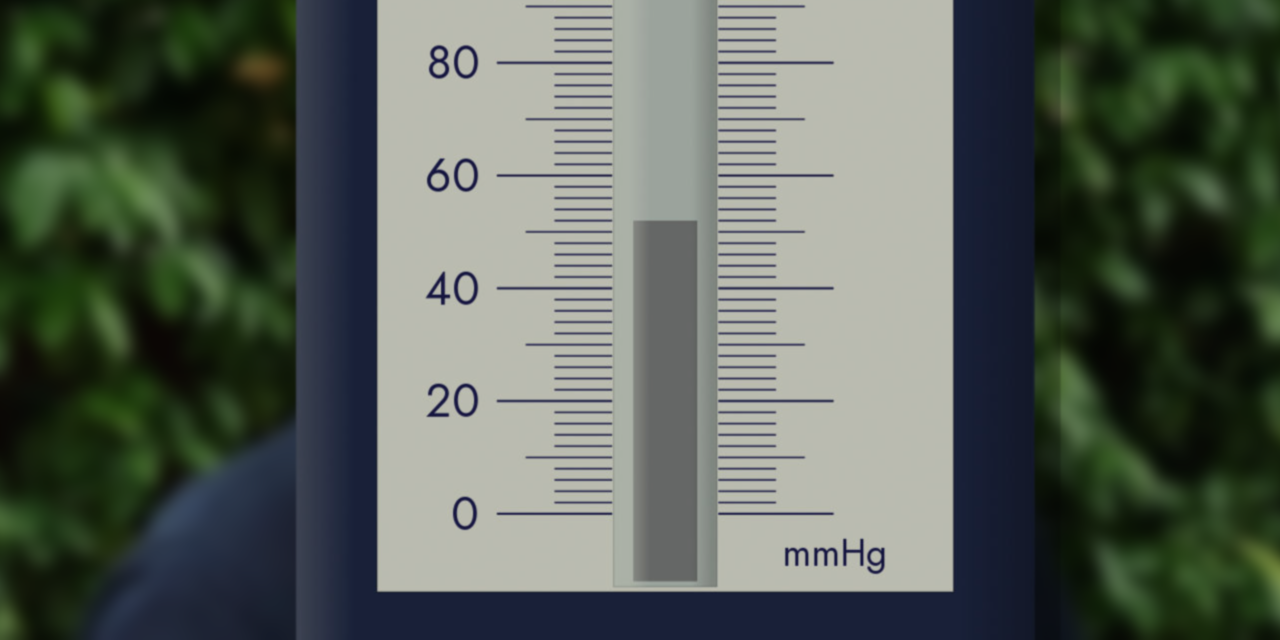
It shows 52 (mmHg)
